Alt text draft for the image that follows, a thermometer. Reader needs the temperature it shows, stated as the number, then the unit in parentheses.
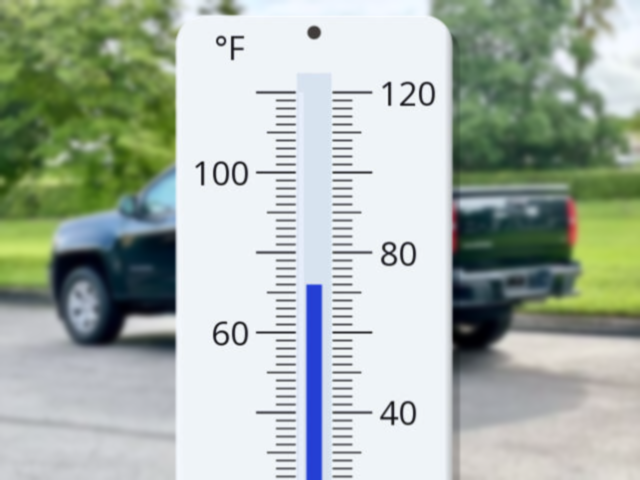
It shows 72 (°F)
